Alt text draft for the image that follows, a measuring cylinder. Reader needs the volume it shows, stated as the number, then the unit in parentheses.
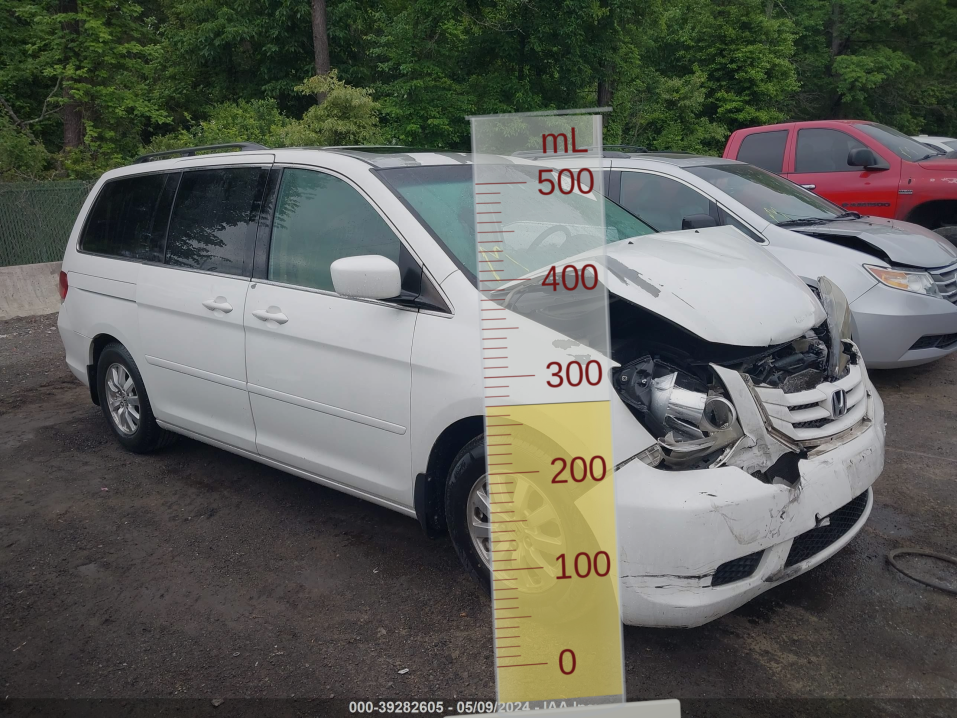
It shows 270 (mL)
